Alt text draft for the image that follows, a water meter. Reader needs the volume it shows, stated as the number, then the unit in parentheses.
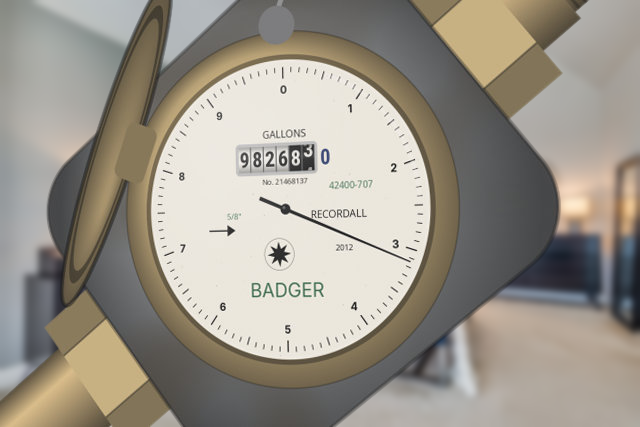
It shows 9826833.1 (gal)
